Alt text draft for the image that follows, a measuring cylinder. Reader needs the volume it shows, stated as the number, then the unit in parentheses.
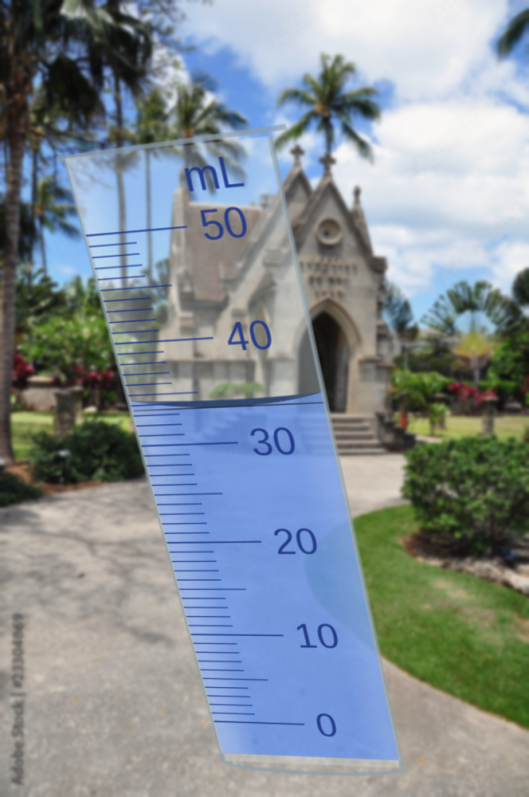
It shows 33.5 (mL)
